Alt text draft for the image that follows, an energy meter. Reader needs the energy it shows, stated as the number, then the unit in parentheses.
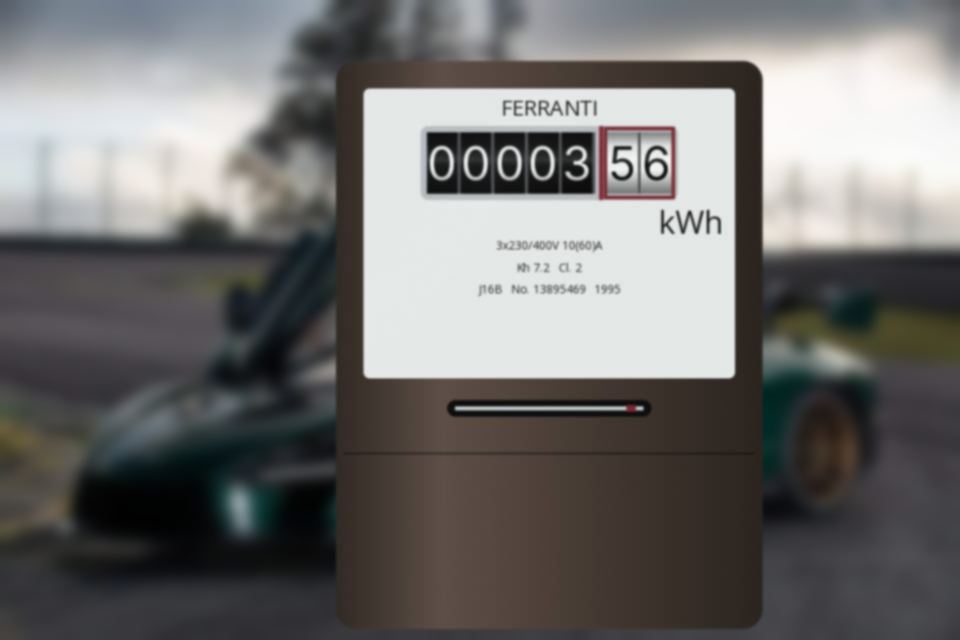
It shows 3.56 (kWh)
